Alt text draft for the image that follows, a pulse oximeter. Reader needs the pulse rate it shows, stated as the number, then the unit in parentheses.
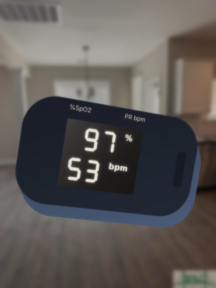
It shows 53 (bpm)
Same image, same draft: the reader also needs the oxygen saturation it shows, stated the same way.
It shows 97 (%)
